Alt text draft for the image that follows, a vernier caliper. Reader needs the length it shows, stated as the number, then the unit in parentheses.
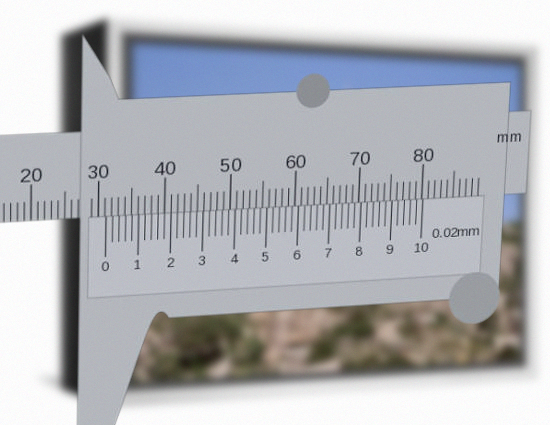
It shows 31.2 (mm)
